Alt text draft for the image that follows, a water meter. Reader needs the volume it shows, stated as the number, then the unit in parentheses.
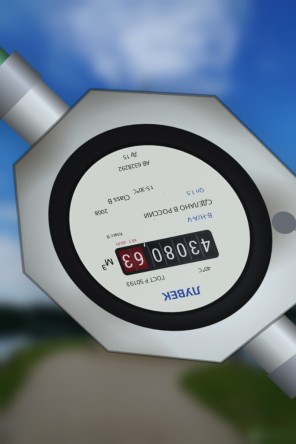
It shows 43080.63 (m³)
